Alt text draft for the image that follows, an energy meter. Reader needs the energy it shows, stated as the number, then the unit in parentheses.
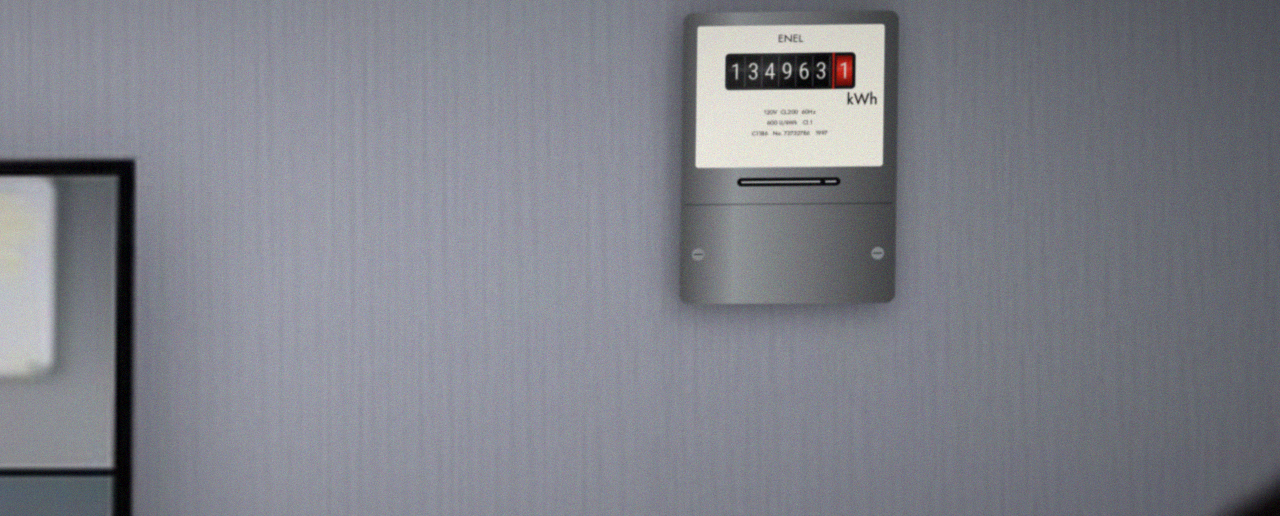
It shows 134963.1 (kWh)
